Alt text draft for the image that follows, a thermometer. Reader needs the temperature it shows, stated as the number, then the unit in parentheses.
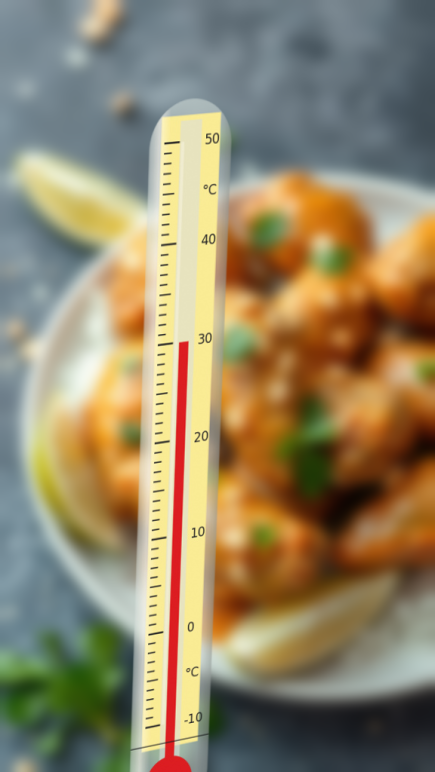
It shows 30 (°C)
